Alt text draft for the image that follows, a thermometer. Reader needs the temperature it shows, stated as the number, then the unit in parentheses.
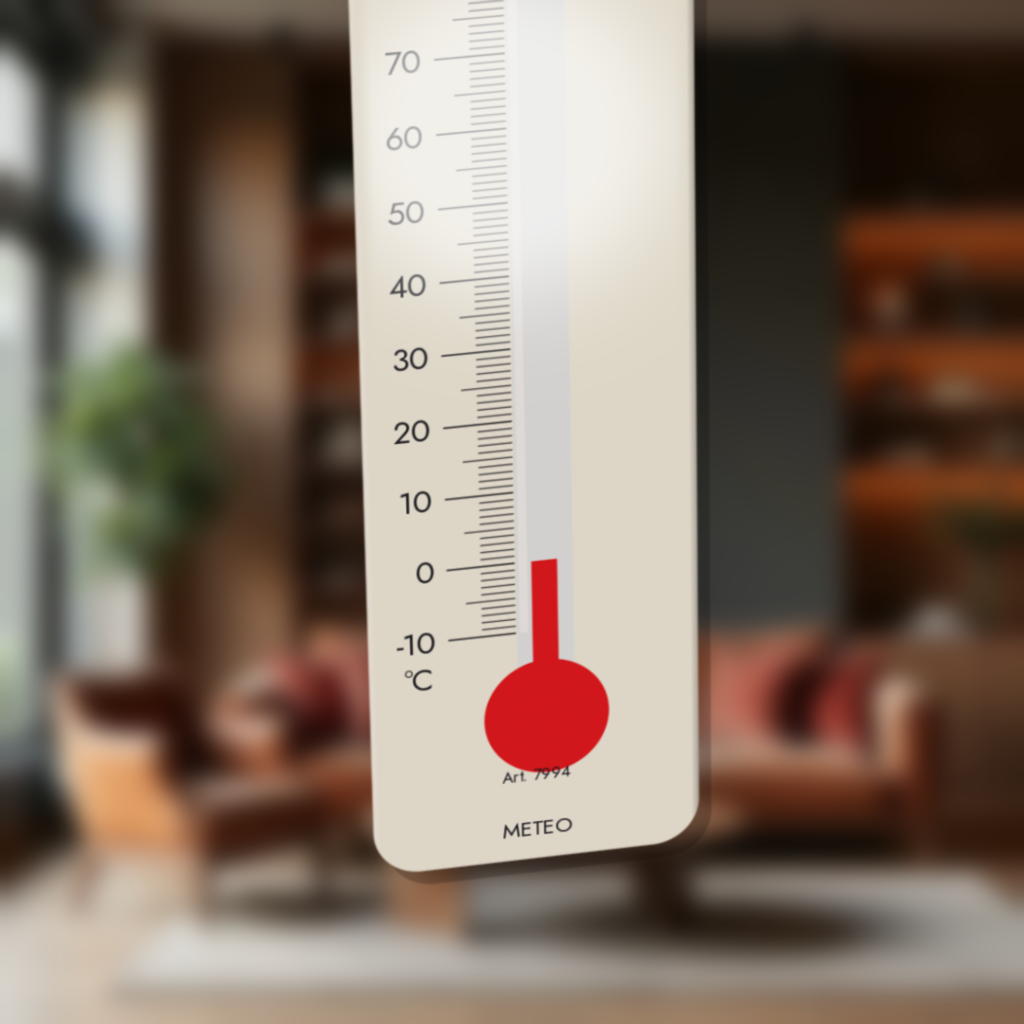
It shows 0 (°C)
